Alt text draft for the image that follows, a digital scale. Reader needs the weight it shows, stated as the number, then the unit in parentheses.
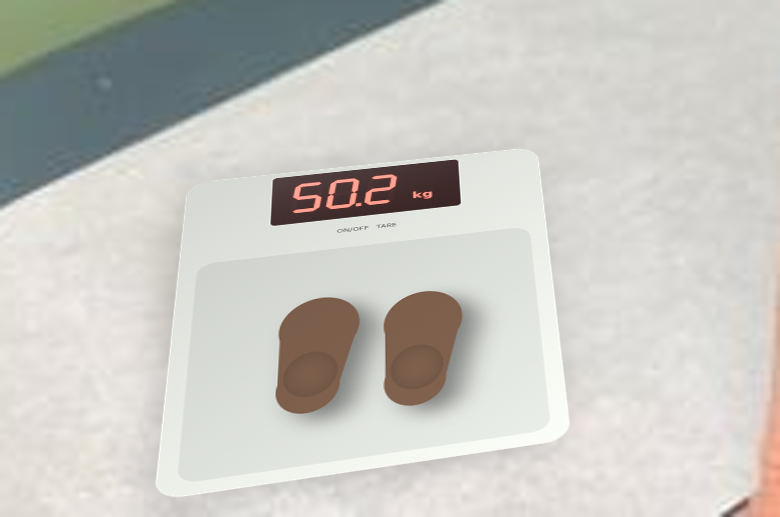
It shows 50.2 (kg)
